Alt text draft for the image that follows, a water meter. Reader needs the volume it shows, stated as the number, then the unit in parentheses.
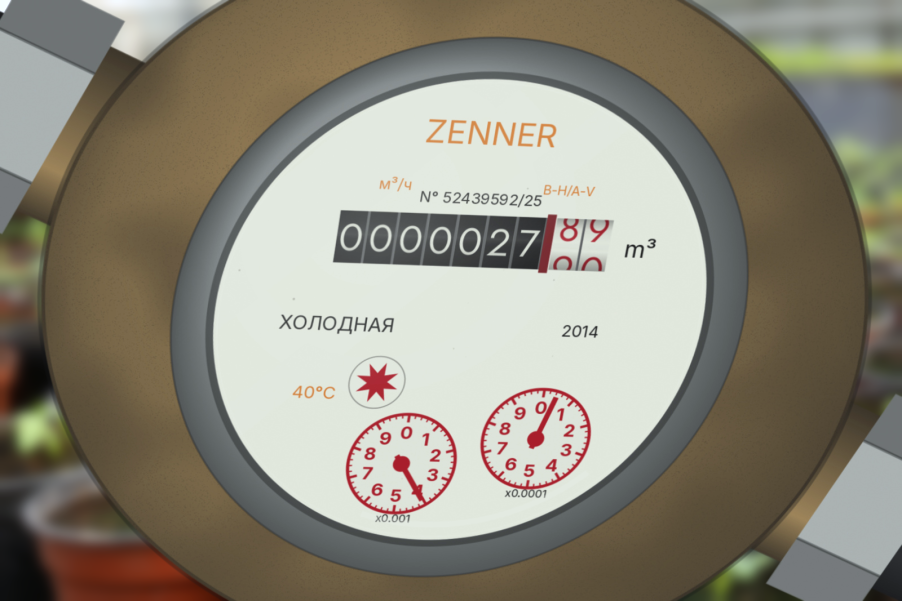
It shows 27.8940 (m³)
